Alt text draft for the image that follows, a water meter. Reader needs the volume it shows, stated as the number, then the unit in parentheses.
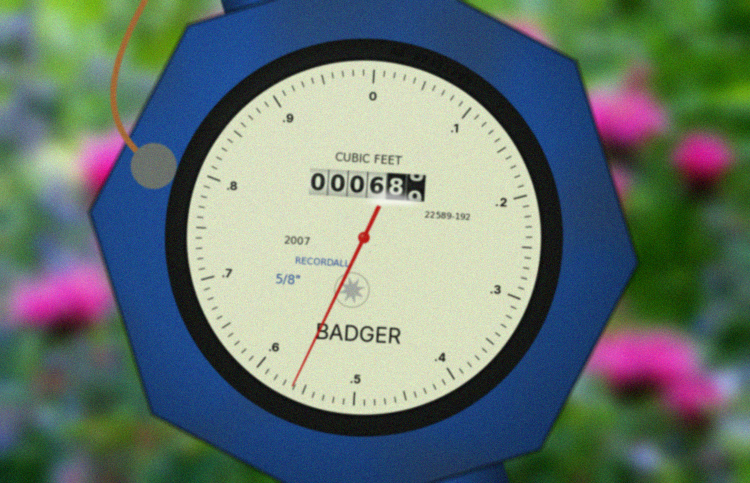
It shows 688.56 (ft³)
